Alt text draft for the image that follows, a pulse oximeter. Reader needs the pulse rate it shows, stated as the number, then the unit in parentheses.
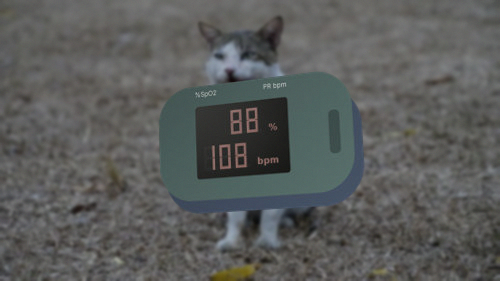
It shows 108 (bpm)
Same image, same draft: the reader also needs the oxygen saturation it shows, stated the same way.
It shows 88 (%)
